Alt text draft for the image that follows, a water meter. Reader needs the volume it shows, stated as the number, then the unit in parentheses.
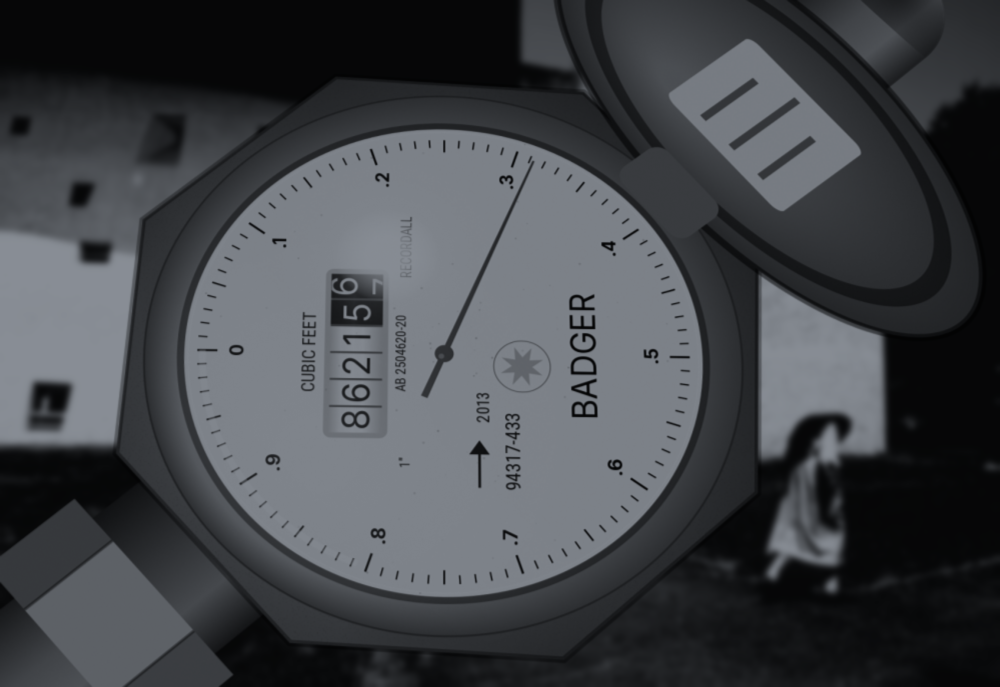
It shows 862156.31 (ft³)
